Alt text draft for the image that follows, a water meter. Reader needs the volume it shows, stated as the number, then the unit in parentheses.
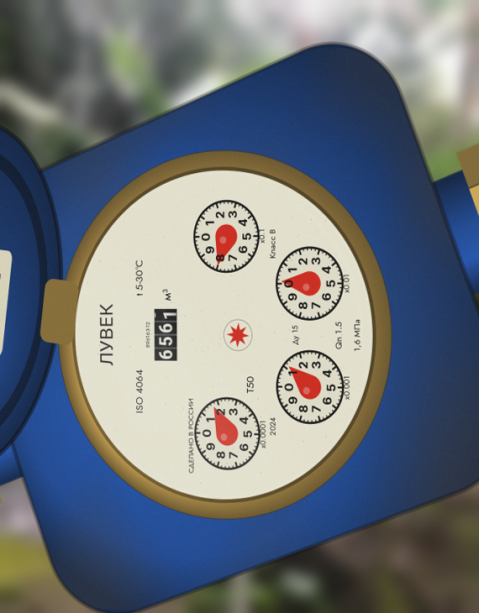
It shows 6560.8011 (m³)
